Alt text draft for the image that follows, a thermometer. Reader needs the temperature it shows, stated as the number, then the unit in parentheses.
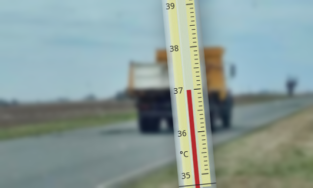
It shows 37 (°C)
